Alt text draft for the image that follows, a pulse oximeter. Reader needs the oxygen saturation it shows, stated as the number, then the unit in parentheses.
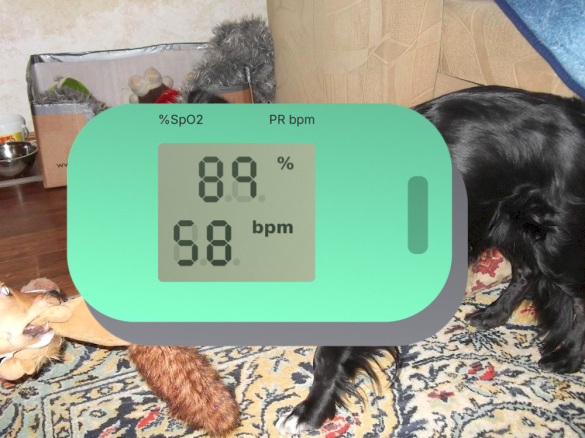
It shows 89 (%)
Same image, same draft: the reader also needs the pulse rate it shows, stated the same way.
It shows 58 (bpm)
